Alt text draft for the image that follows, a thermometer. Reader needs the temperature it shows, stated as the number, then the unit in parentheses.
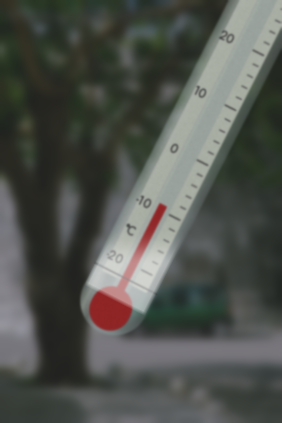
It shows -9 (°C)
